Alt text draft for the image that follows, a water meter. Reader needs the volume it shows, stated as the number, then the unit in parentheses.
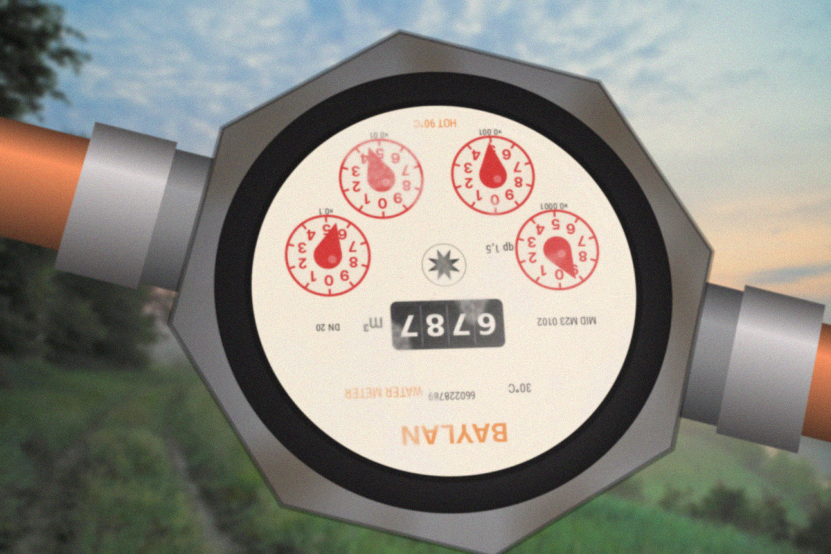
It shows 6787.5449 (m³)
